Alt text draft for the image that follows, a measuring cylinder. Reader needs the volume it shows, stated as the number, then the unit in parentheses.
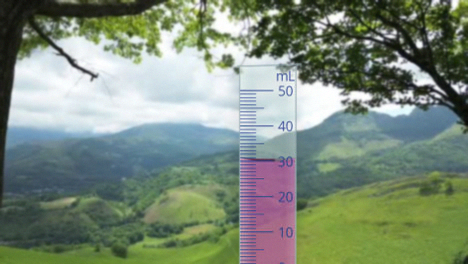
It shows 30 (mL)
